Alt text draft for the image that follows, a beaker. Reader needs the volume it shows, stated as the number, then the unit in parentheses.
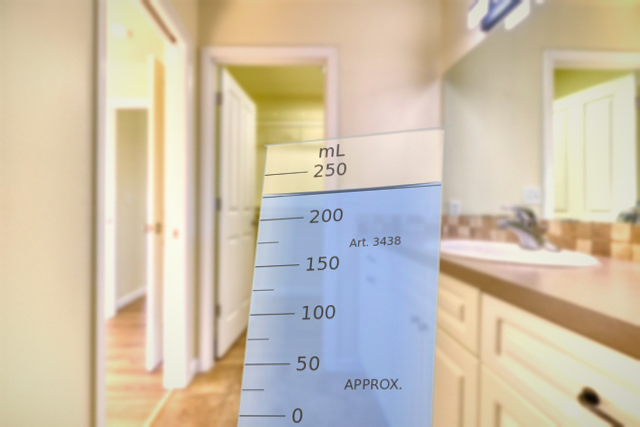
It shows 225 (mL)
